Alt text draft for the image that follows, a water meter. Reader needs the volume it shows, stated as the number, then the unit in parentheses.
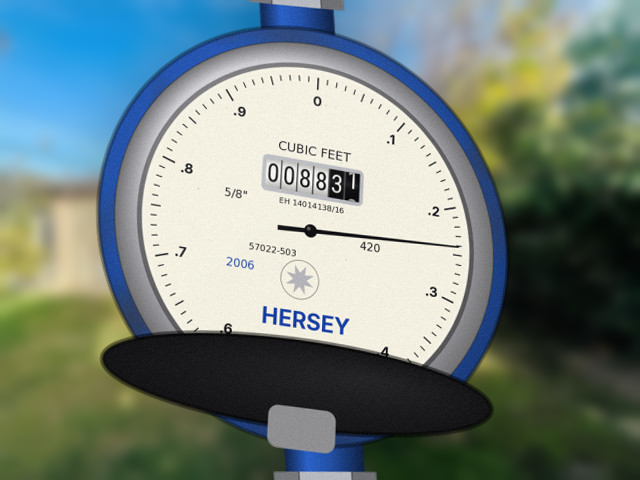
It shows 8831.24 (ft³)
